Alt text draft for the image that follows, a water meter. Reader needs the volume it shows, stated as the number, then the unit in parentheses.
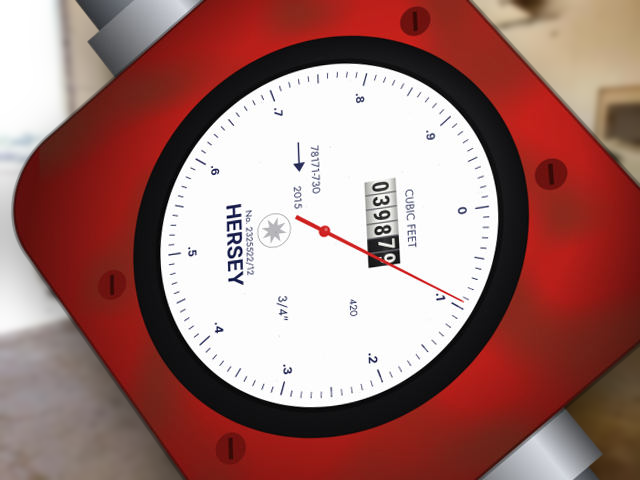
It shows 39879.09 (ft³)
